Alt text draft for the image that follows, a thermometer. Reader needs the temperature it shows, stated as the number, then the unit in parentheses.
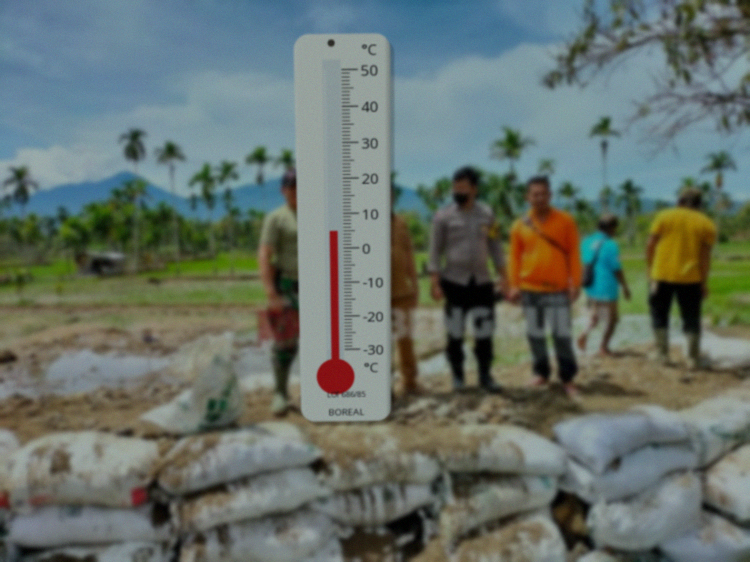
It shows 5 (°C)
